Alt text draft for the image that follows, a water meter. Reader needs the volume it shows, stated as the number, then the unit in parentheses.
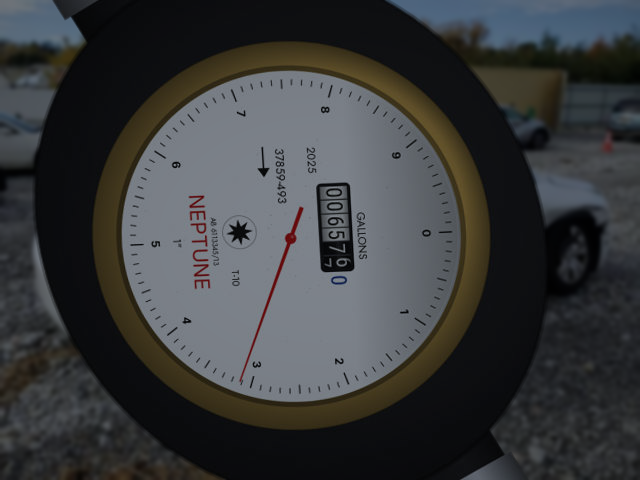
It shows 65763.1 (gal)
